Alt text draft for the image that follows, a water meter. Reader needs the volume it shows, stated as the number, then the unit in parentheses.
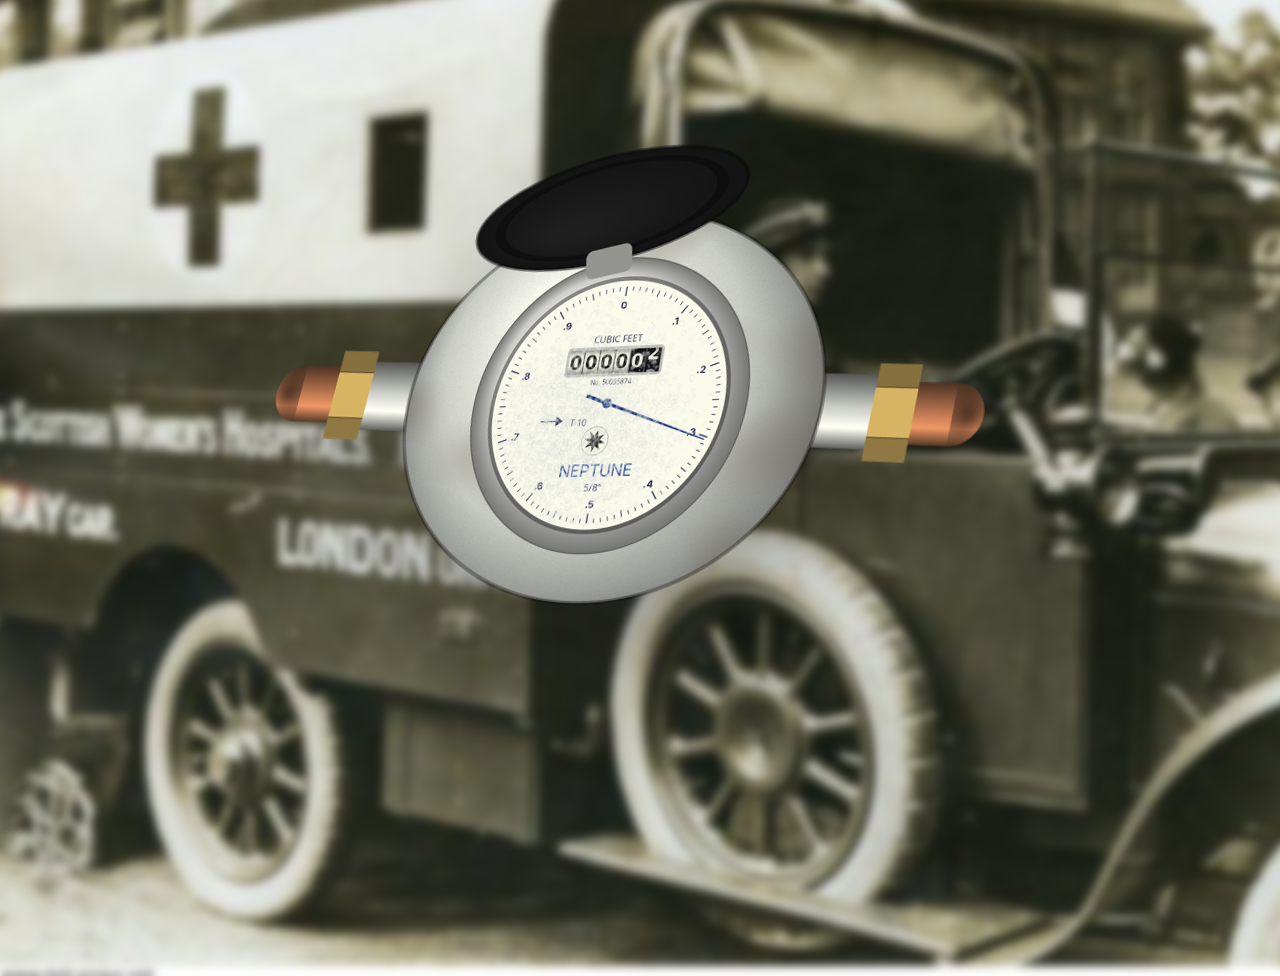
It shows 2.30 (ft³)
